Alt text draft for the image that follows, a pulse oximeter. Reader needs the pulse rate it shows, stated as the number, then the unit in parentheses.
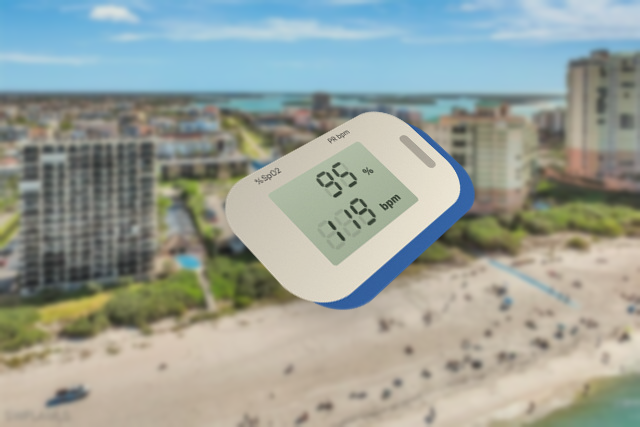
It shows 119 (bpm)
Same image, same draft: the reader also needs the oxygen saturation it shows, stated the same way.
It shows 95 (%)
